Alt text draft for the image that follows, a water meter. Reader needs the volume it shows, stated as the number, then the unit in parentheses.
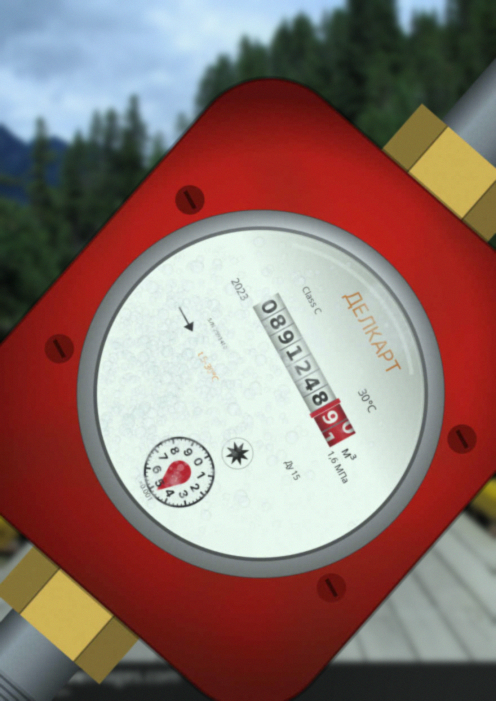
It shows 891248.904 (m³)
